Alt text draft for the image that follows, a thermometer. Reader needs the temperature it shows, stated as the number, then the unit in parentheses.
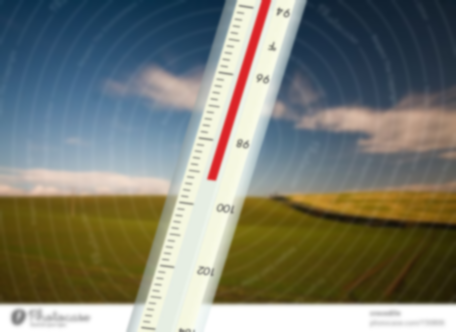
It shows 99.2 (°F)
